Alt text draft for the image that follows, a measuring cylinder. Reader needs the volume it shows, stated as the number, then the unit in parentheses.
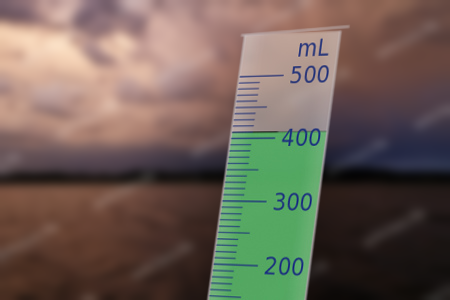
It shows 410 (mL)
